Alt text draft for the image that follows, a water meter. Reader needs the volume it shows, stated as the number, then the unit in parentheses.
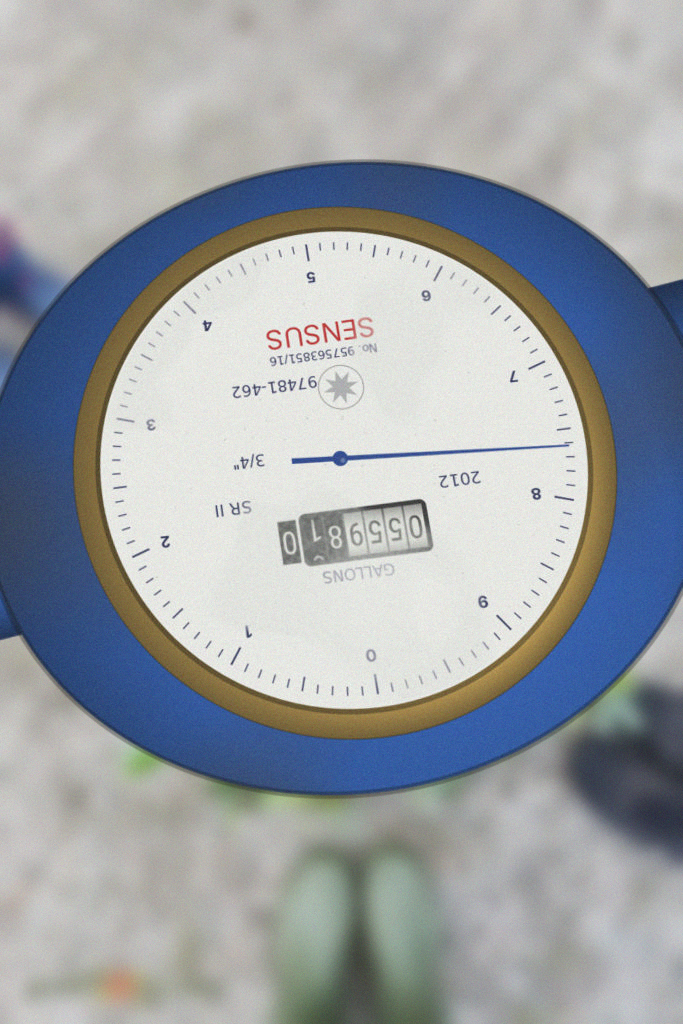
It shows 559807.6 (gal)
